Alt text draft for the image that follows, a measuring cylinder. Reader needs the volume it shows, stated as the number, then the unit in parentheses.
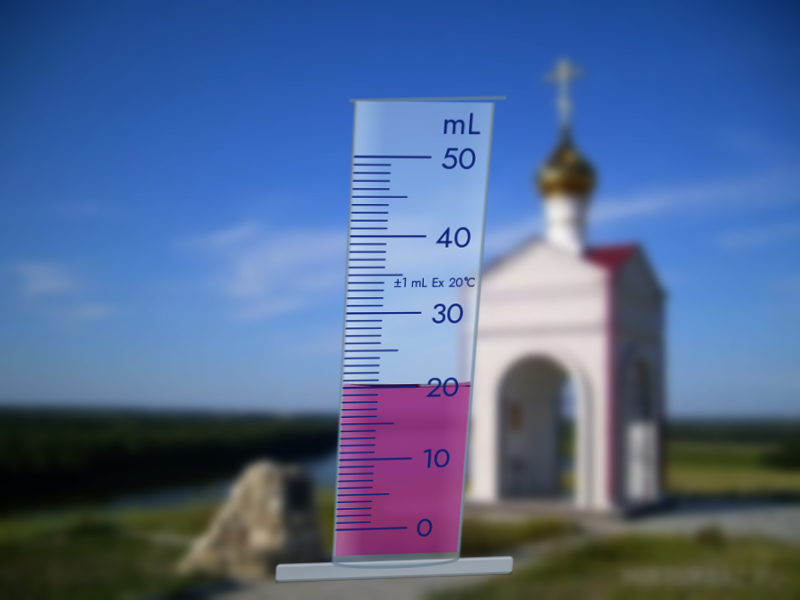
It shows 20 (mL)
